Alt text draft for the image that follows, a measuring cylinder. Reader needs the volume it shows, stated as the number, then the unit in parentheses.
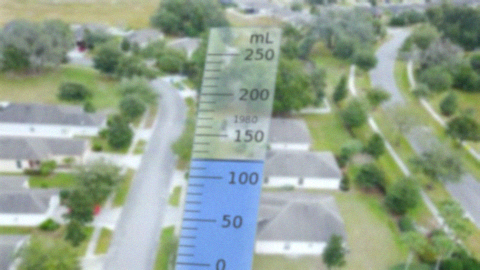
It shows 120 (mL)
